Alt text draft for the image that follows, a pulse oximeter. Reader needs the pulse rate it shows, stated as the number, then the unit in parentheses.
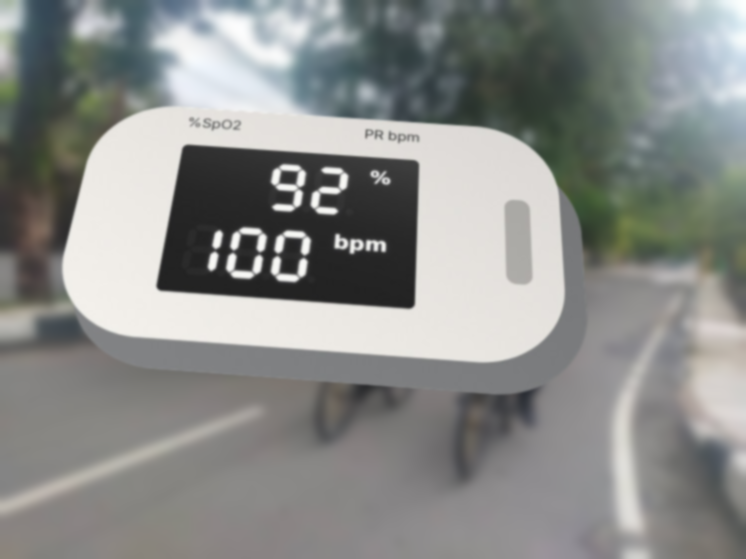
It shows 100 (bpm)
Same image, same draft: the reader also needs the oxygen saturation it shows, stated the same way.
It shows 92 (%)
